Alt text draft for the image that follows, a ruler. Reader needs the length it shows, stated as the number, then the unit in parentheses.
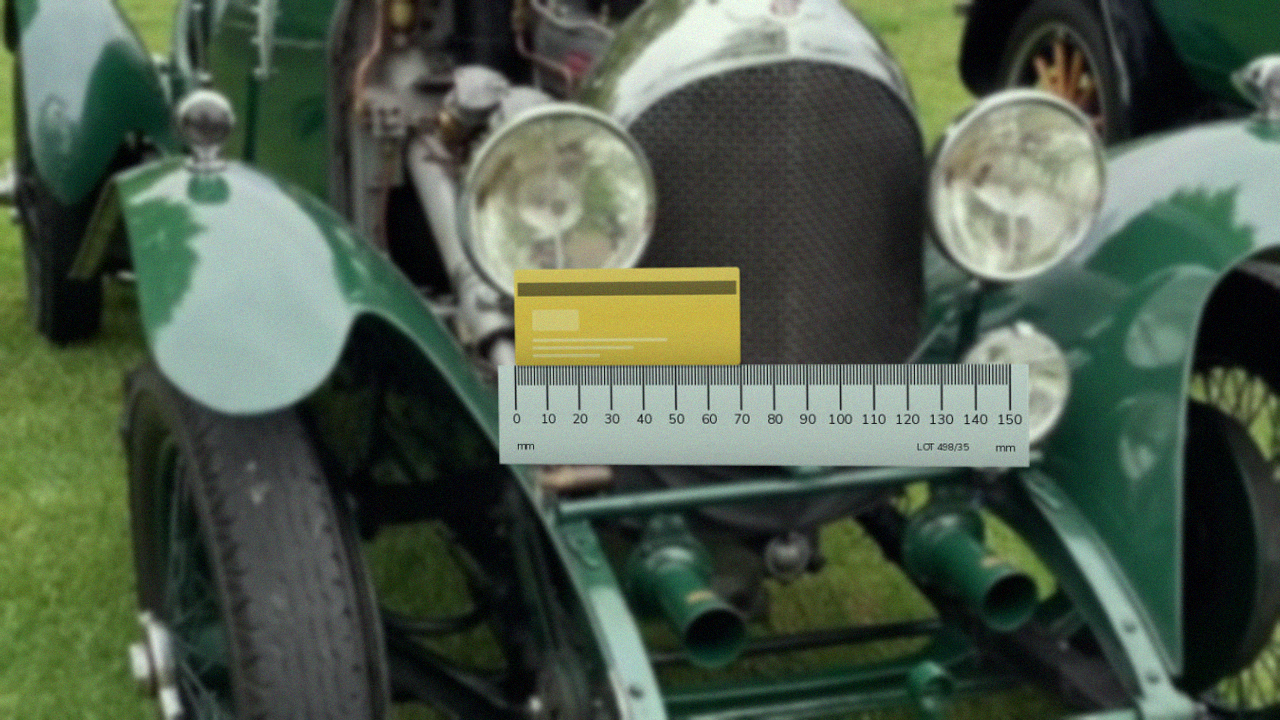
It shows 70 (mm)
